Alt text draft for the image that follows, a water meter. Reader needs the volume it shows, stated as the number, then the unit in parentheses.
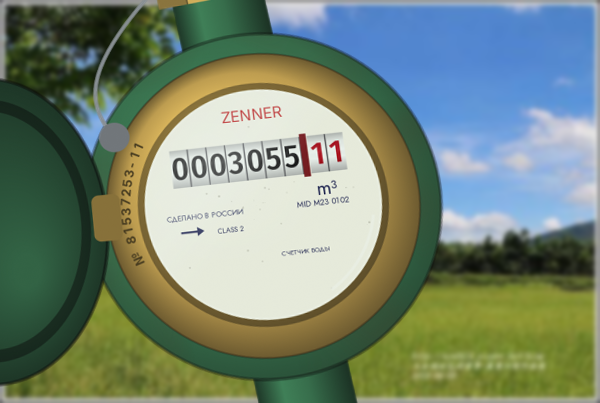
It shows 3055.11 (m³)
